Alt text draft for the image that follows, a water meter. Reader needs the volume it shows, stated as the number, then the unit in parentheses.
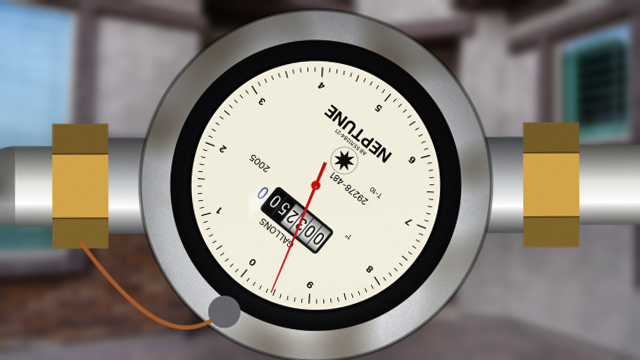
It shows 32499.5 (gal)
